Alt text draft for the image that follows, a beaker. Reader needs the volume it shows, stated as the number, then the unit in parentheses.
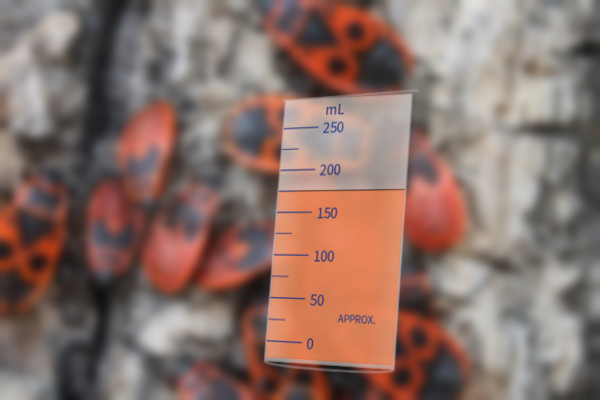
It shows 175 (mL)
